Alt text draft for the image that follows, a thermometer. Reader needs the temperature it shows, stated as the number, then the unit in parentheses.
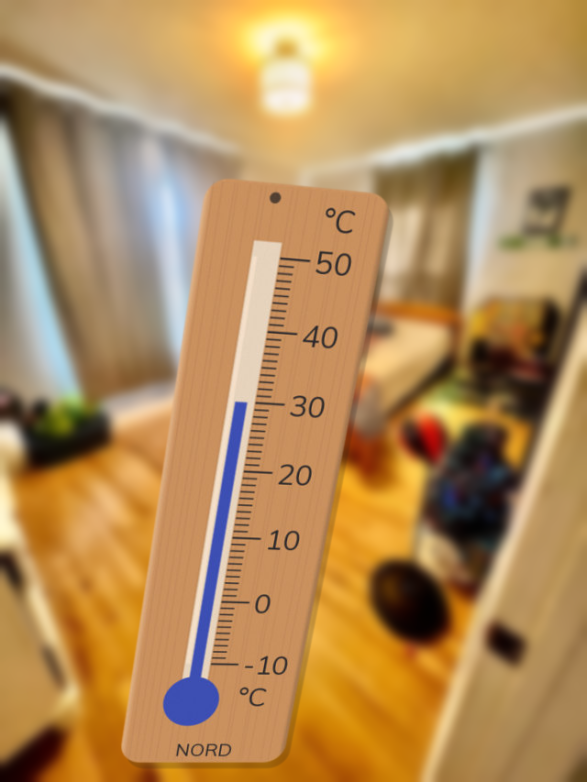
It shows 30 (°C)
